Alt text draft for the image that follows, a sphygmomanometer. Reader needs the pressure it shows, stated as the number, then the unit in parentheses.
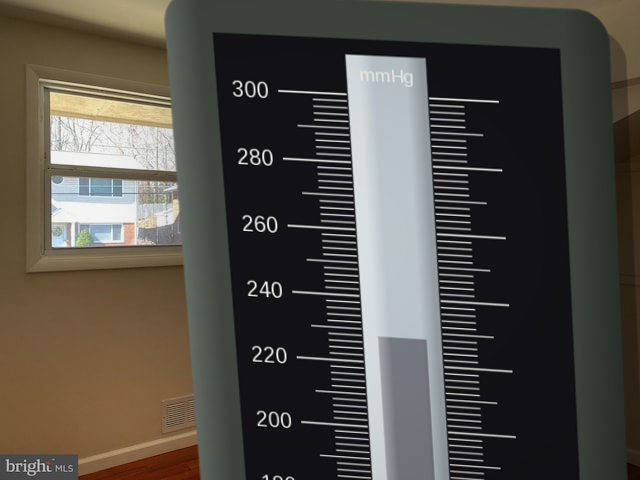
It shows 228 (mmHg)
